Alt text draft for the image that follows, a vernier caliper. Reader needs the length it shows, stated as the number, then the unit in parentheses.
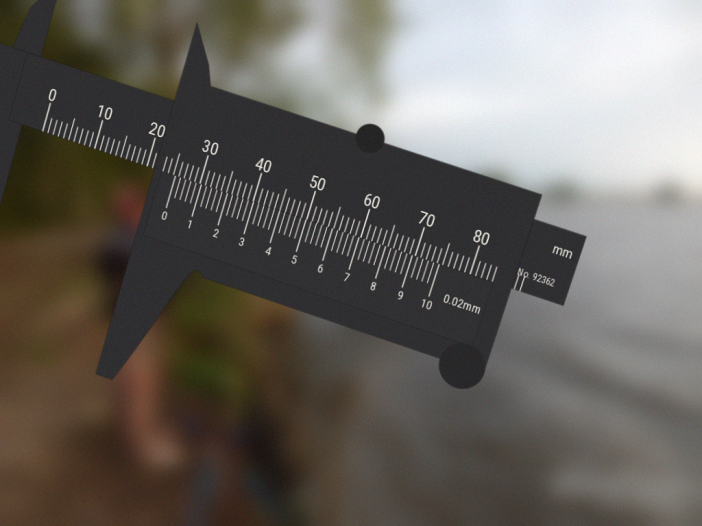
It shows 25.4 (mm)
